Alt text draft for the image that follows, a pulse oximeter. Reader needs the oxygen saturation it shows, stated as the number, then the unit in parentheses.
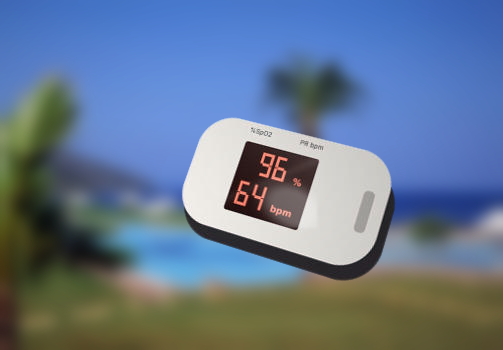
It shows 96 (%)
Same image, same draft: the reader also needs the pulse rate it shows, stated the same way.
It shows 64 (bpm)
